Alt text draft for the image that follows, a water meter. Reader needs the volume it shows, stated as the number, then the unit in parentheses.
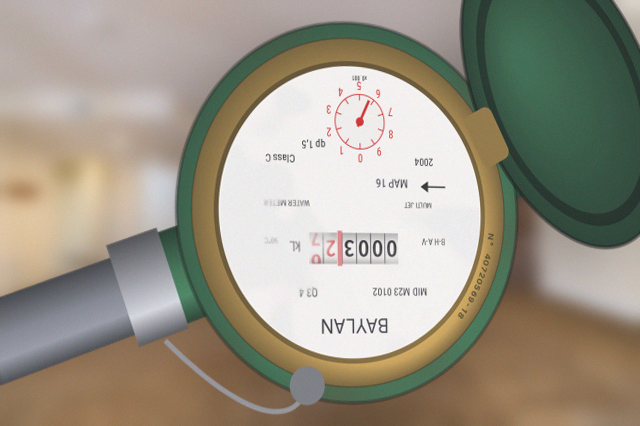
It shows 3.265 (kL)
